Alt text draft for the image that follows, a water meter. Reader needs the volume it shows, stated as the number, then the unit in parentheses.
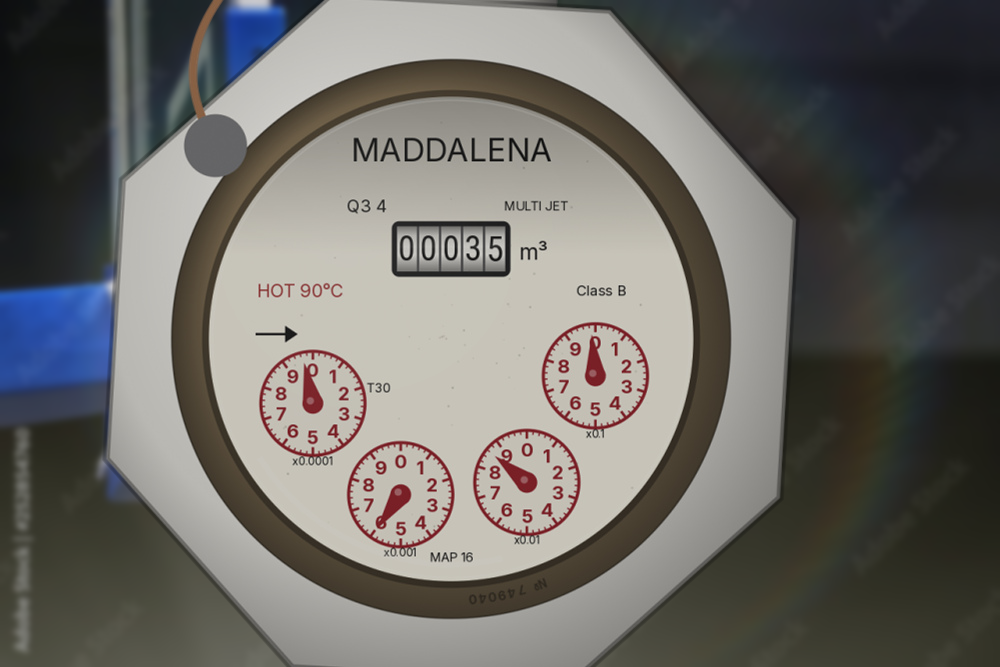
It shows 34.9859 (m³)
